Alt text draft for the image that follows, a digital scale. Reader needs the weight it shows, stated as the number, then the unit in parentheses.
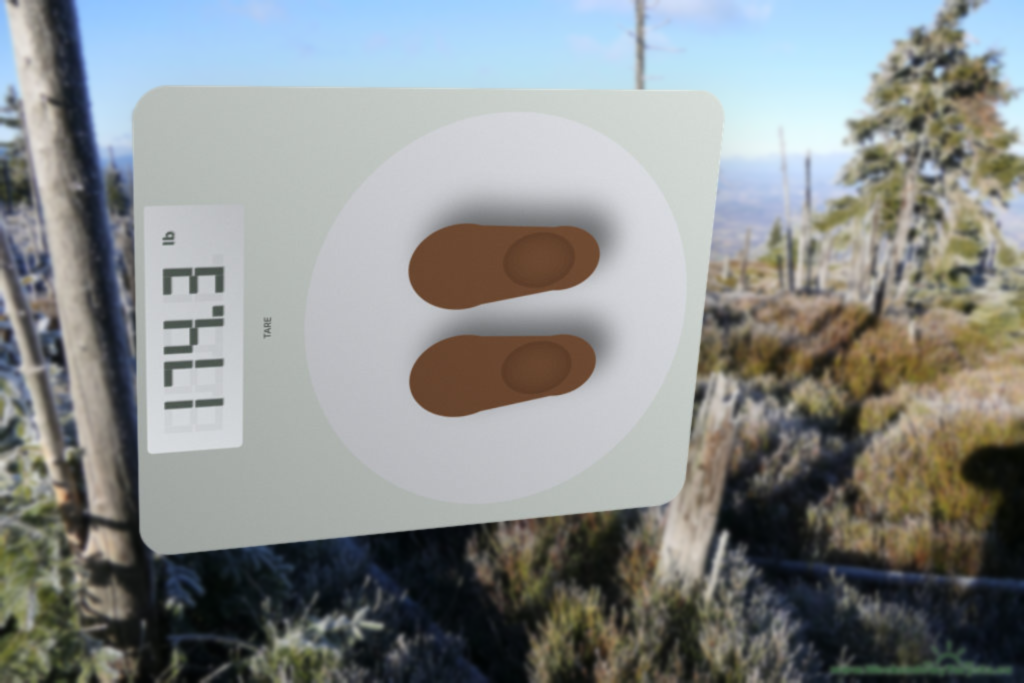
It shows 174.3 (lb)
